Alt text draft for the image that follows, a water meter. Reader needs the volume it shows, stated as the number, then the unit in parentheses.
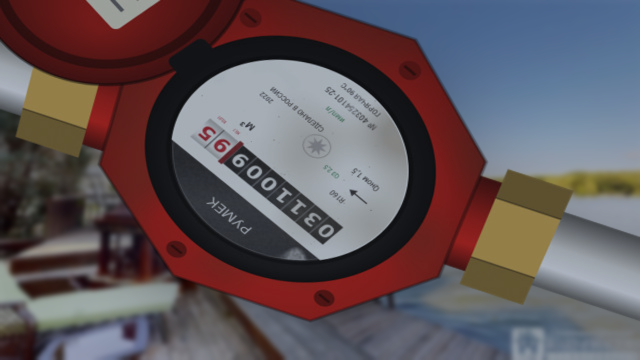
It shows 311009.95 (m³)
